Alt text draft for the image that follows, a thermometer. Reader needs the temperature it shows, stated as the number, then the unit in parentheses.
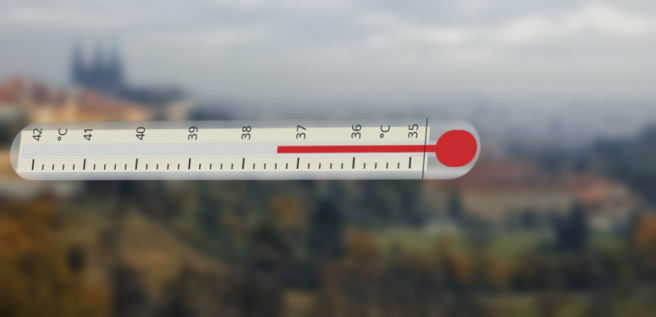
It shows 37.4 (°C)
